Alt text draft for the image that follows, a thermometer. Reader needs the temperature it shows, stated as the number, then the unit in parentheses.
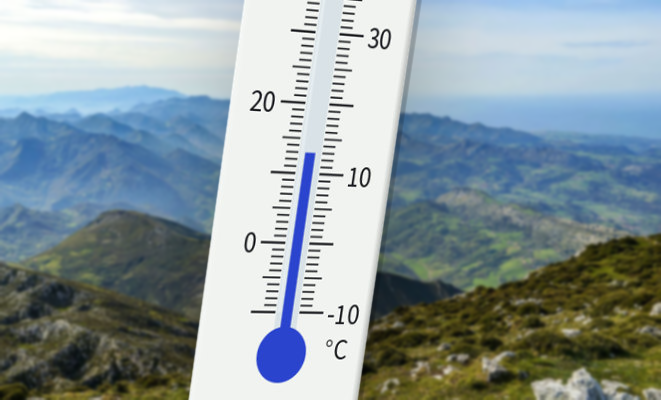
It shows 13 (°C)
